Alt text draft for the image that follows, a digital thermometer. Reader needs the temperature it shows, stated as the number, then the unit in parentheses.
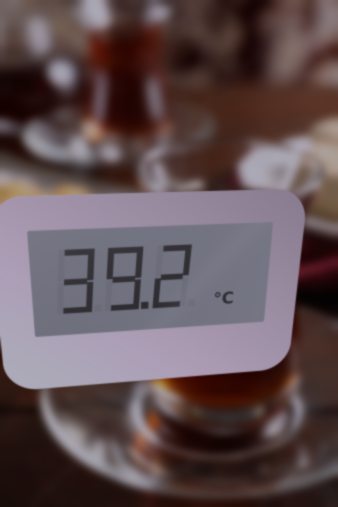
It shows 39.2 (°C)
